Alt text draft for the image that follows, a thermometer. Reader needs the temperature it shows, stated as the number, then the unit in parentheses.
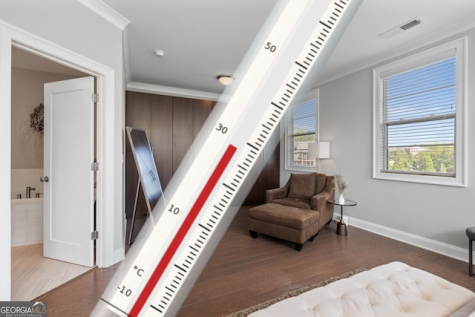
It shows 28 (°C)
